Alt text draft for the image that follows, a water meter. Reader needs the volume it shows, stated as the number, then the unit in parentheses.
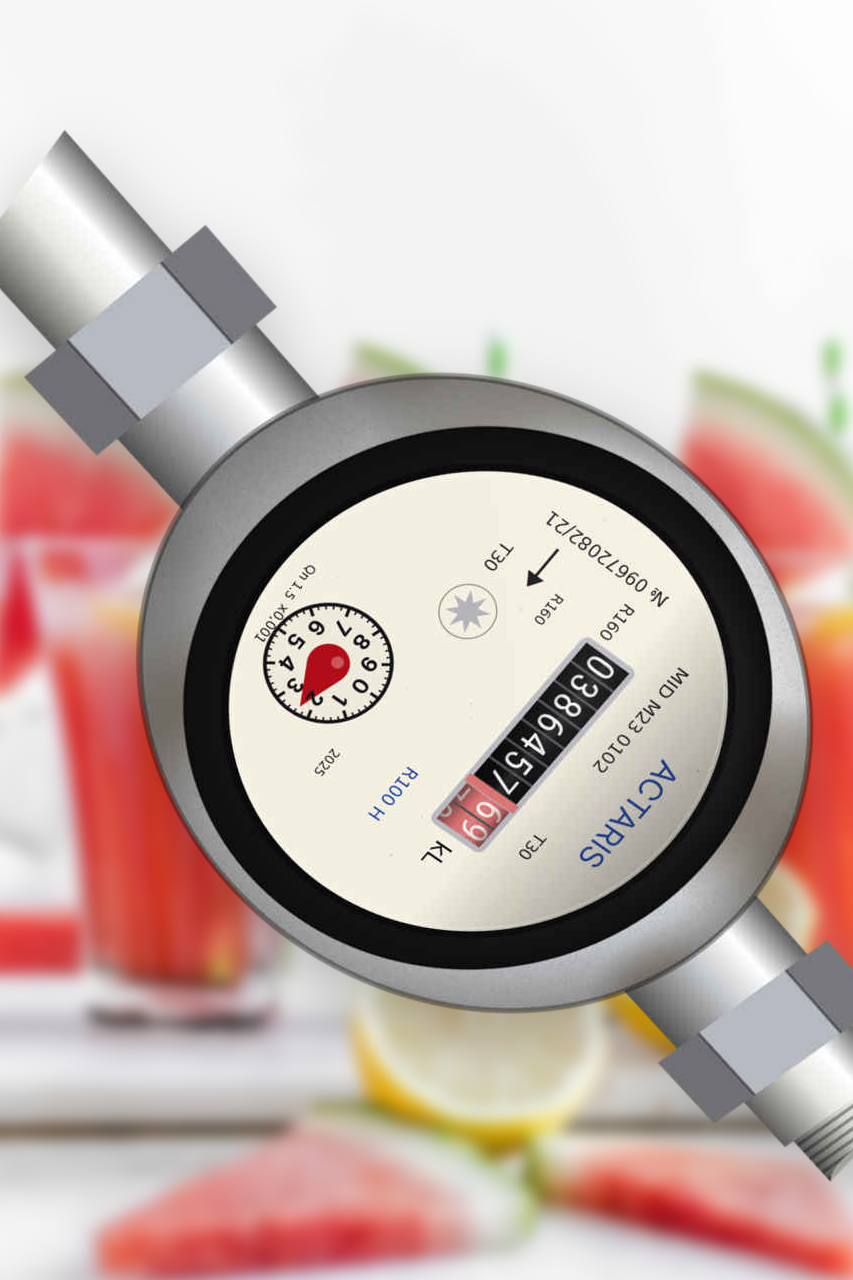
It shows 386457.692 (kL)
